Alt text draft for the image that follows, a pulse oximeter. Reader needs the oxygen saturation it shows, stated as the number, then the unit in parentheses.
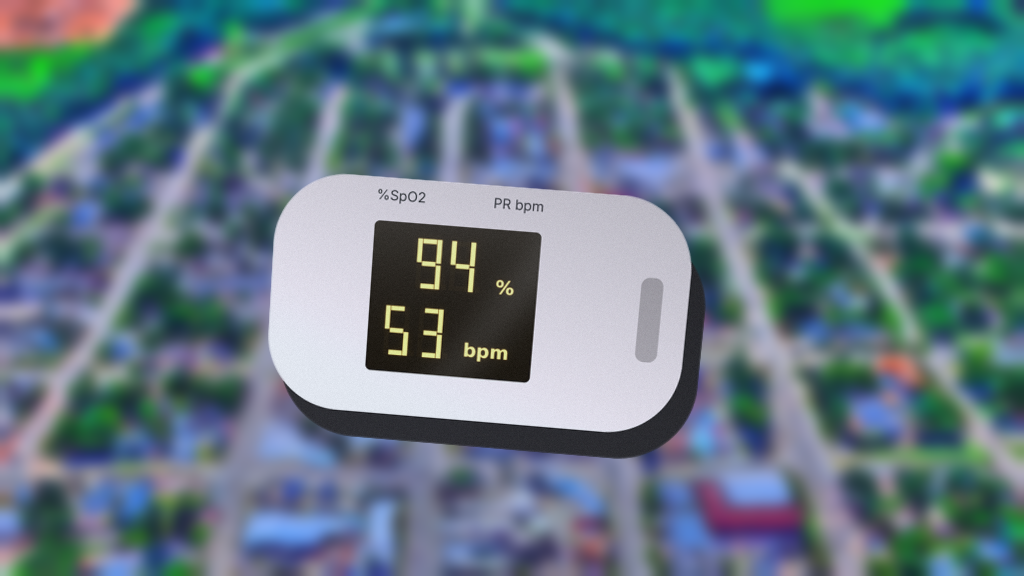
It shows 94 (%)
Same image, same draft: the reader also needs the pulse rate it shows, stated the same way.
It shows 53 (bpm)
